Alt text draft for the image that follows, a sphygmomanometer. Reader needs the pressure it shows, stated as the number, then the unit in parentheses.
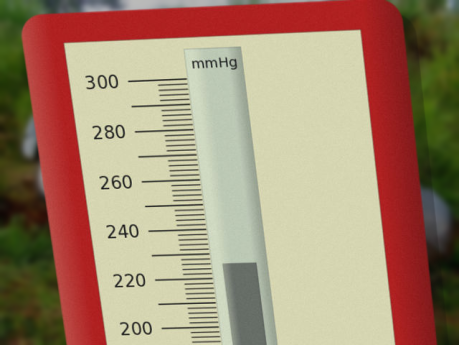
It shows 226 (mmHg)
